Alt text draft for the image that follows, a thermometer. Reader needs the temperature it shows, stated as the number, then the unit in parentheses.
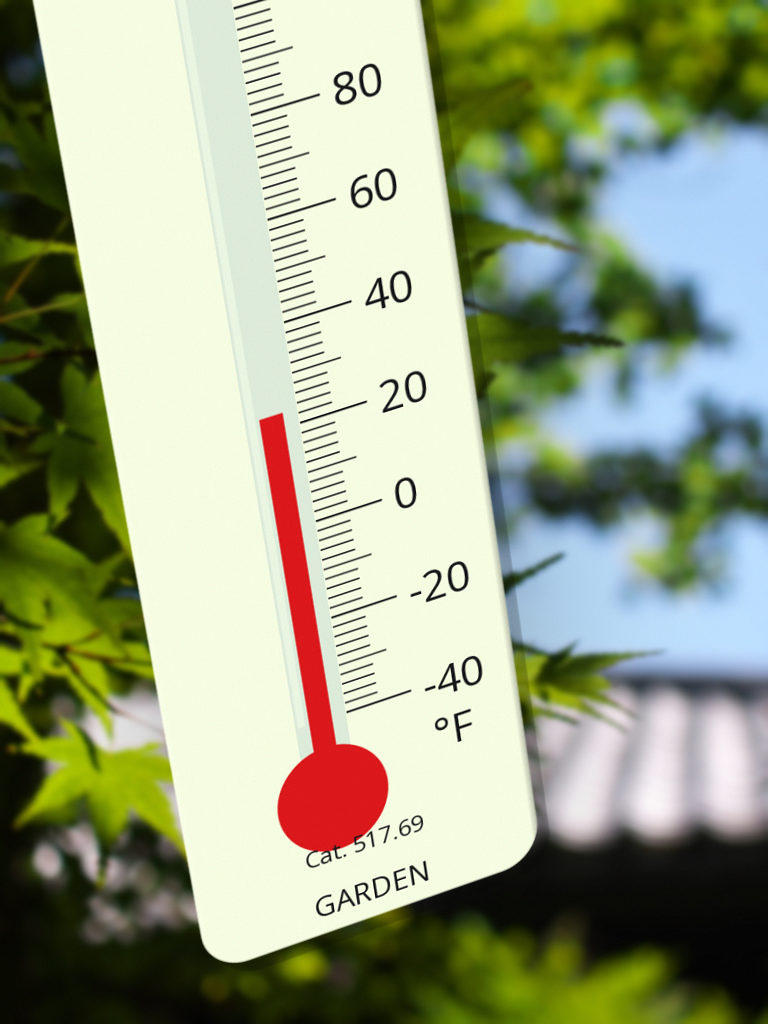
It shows 23 (°F)
